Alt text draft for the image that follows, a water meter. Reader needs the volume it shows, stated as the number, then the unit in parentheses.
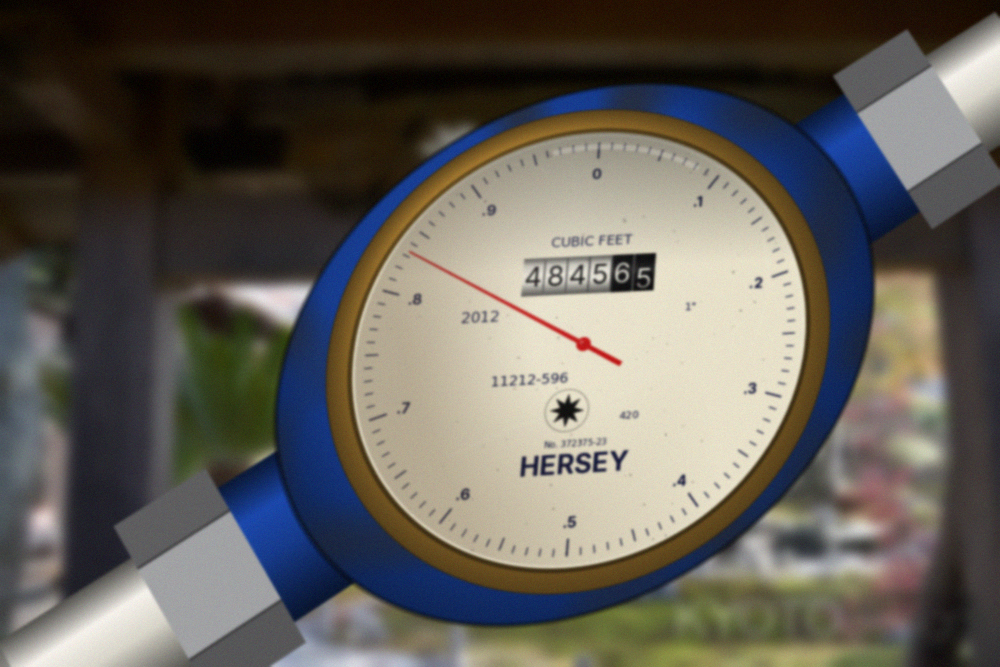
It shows 484564.83 (ft³)
